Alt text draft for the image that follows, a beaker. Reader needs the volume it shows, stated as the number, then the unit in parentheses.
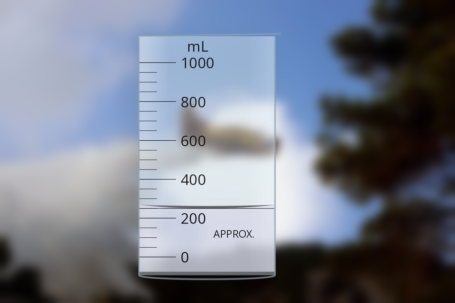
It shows 250 (mL)
